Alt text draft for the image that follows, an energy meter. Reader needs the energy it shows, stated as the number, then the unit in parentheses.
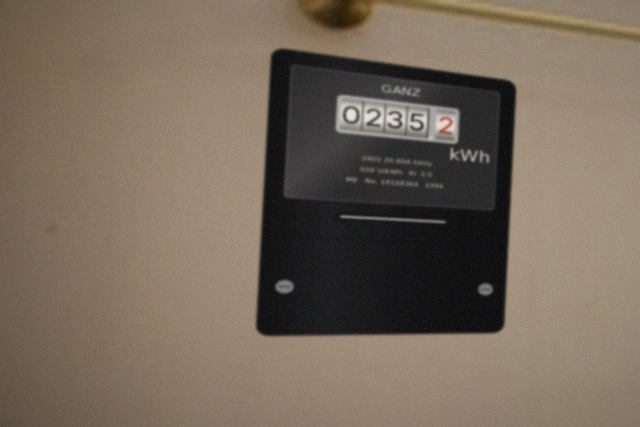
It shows 235.2 (kWh)
